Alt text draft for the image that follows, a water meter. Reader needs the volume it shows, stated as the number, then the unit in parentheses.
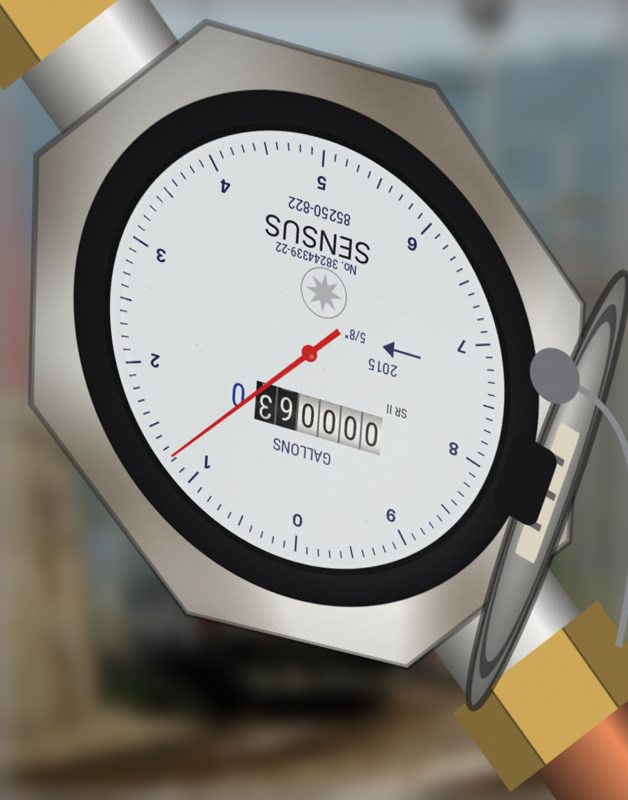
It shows 631.2 (gal)
